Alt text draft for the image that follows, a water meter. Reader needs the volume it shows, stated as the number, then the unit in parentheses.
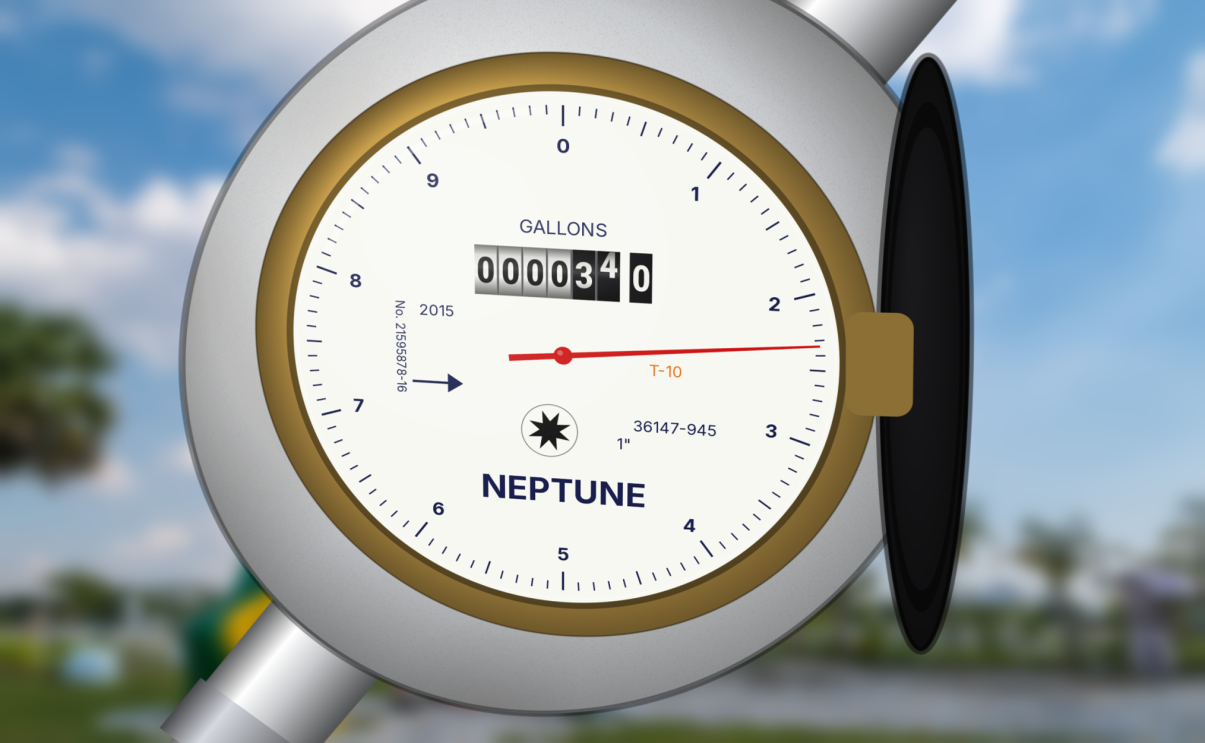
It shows 342.3 (gal)
